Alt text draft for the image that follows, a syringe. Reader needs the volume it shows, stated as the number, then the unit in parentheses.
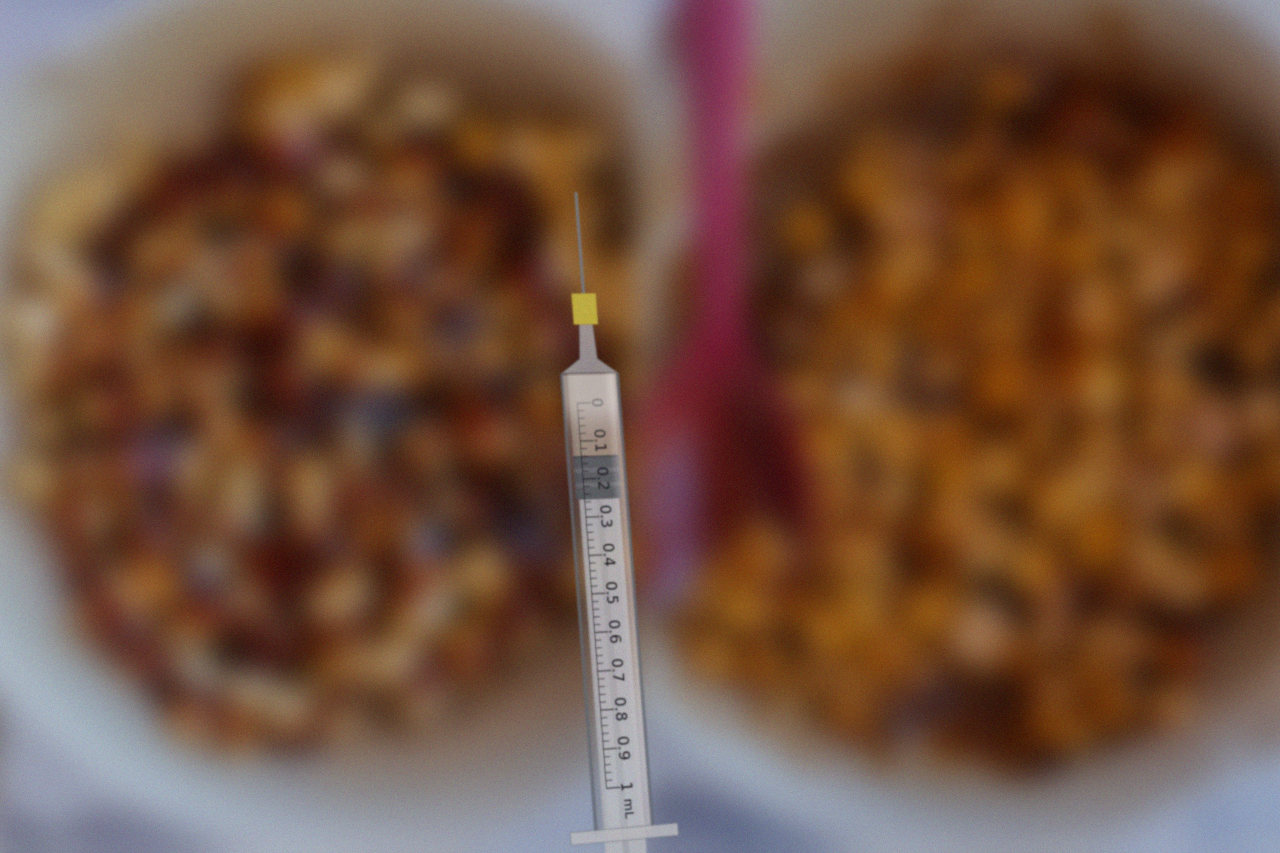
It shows 0.14 (mL)
